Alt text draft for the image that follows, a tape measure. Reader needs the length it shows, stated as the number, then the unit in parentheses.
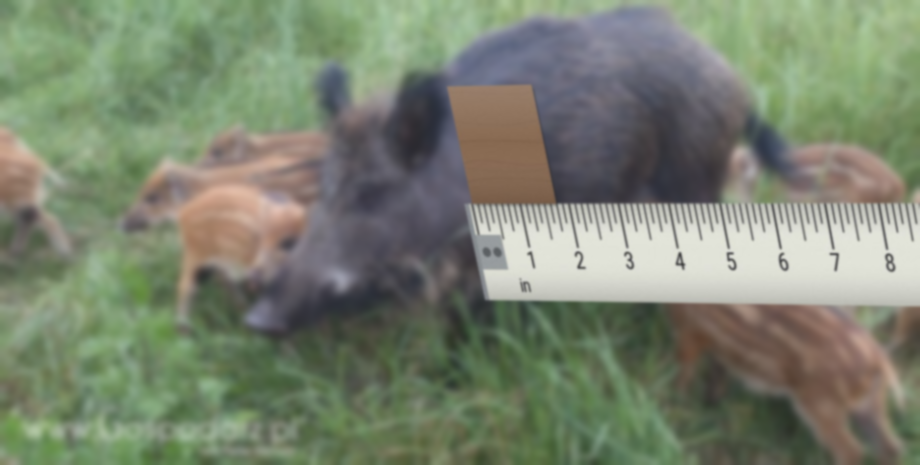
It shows 1.75 (in)
